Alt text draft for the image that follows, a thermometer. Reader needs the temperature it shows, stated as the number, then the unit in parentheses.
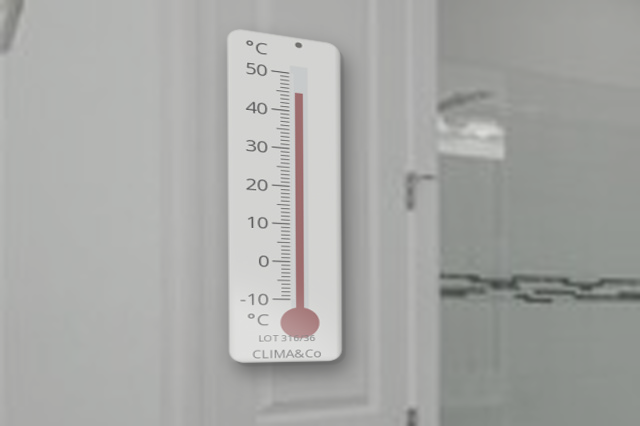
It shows 45 (°C)
